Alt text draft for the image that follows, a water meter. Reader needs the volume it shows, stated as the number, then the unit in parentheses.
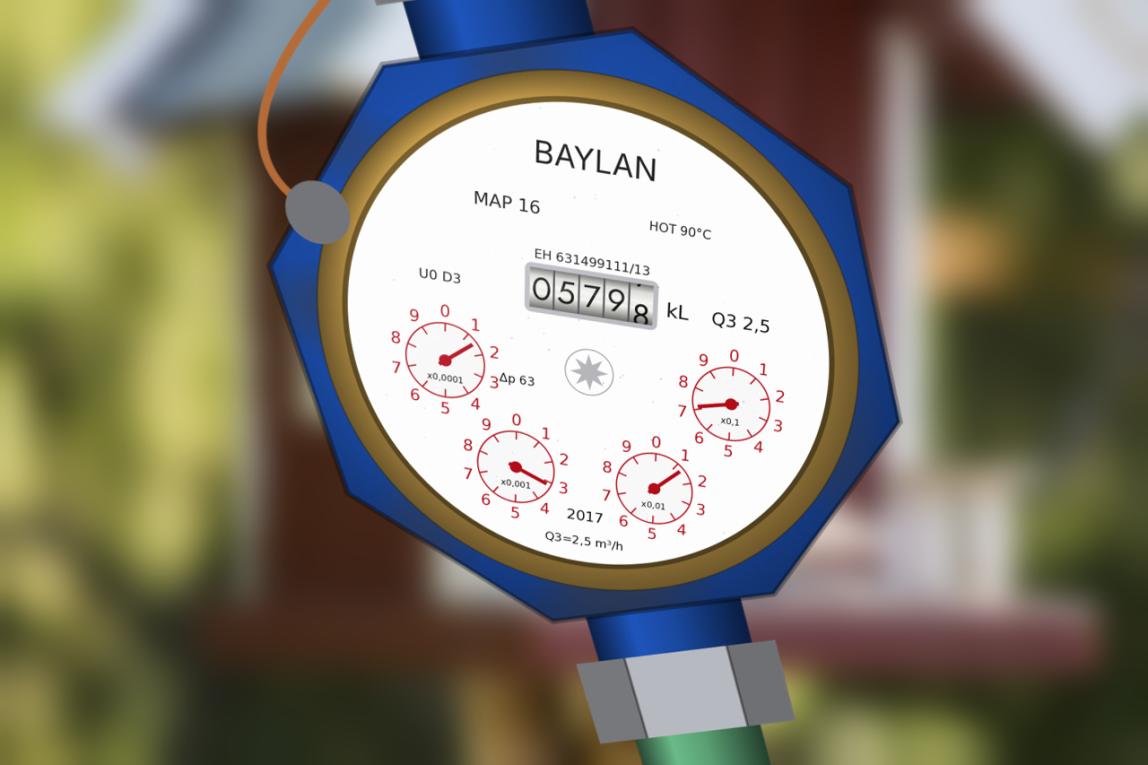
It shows 5797.7131 (kL)
